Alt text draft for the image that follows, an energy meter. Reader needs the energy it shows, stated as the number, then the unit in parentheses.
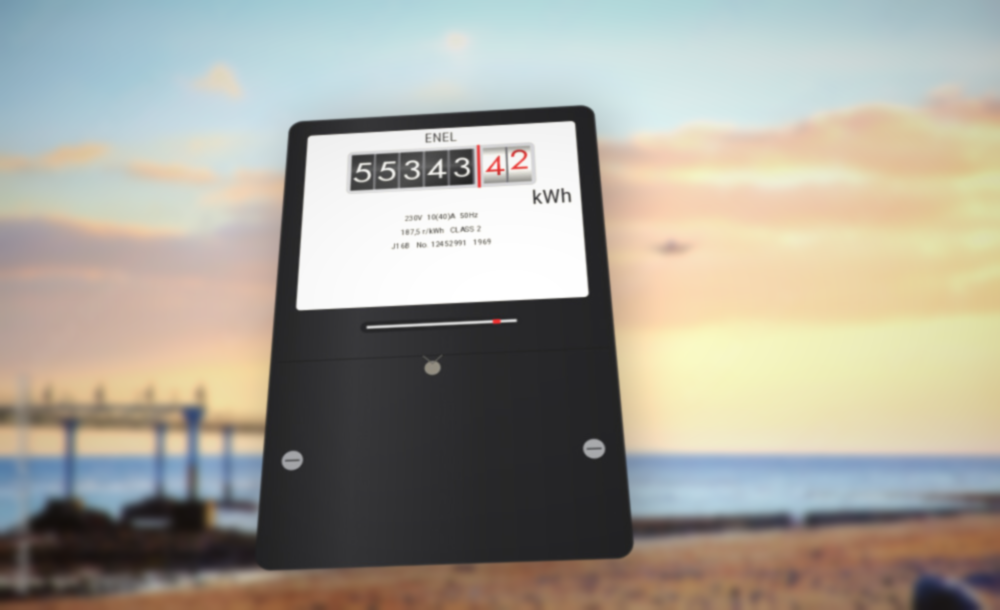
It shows 55343.42 (kWh)
